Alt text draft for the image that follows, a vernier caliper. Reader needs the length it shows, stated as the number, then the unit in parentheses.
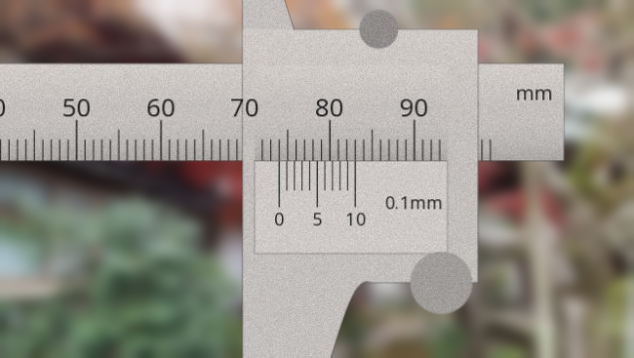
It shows 74.0 (mm)
